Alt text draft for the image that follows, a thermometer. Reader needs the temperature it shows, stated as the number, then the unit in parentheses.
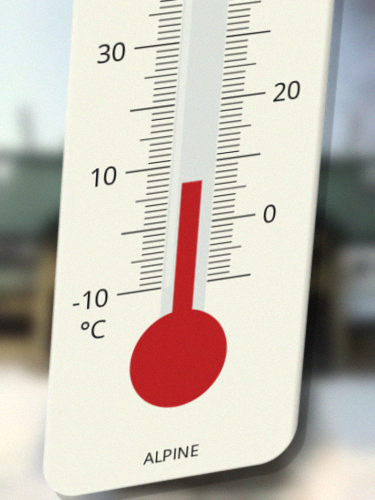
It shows 7 (°C)
